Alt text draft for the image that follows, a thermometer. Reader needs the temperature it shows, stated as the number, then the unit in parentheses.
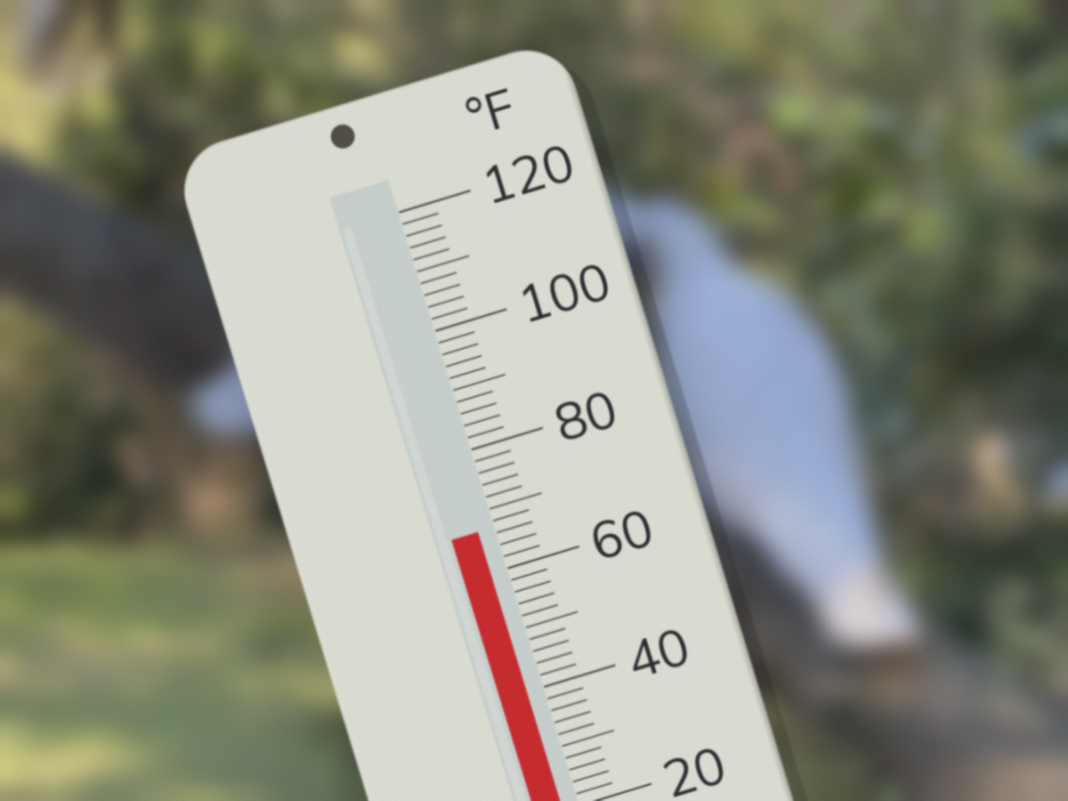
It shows 67 (°F)
